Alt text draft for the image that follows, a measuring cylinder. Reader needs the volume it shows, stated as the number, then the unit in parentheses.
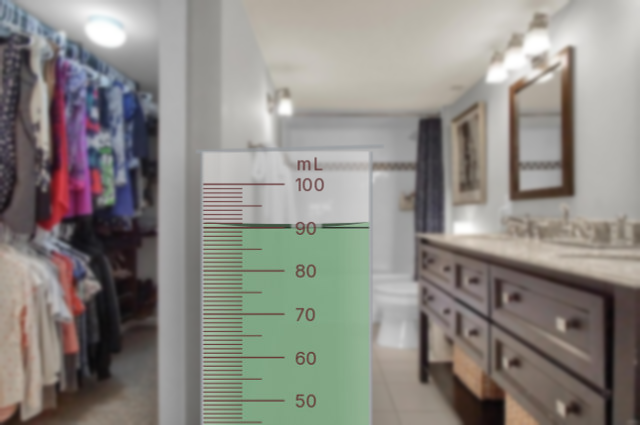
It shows 90 (mL)
